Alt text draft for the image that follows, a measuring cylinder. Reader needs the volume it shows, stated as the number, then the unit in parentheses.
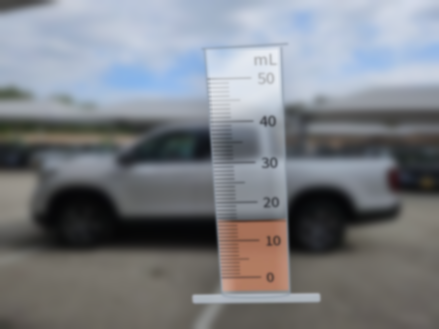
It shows 15 (mL)
